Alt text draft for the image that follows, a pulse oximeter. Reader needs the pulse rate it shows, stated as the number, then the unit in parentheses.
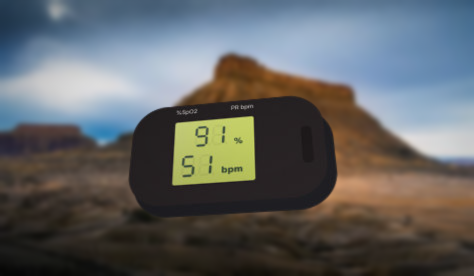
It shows 51 (bpm)
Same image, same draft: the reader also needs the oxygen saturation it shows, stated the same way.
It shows 91 (%)
